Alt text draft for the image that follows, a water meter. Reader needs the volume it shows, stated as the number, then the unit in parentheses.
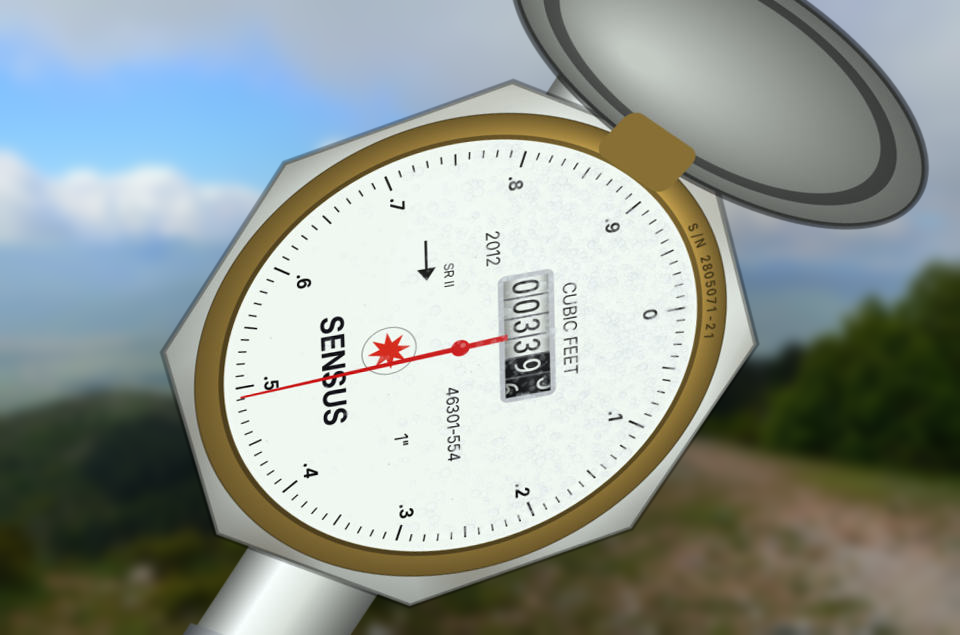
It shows 3395.49 (ft³)
